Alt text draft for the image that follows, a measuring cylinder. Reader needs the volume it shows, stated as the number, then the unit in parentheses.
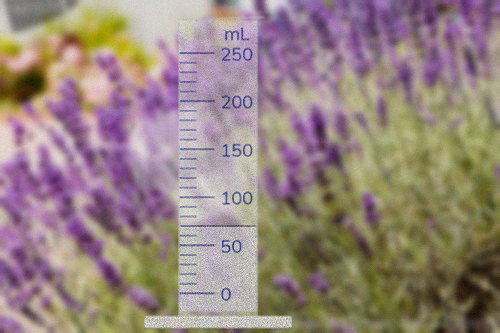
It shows 70 (mL)
